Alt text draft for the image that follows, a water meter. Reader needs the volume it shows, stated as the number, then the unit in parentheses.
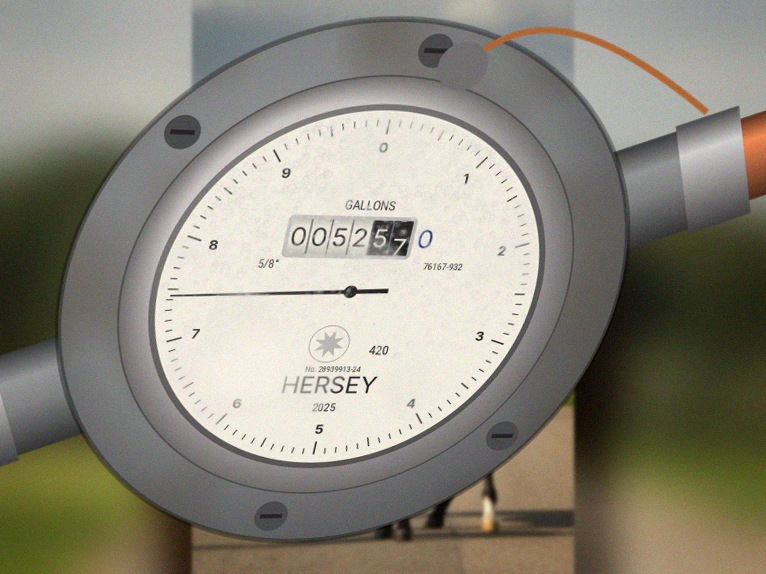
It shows 52567.4 (gal)
